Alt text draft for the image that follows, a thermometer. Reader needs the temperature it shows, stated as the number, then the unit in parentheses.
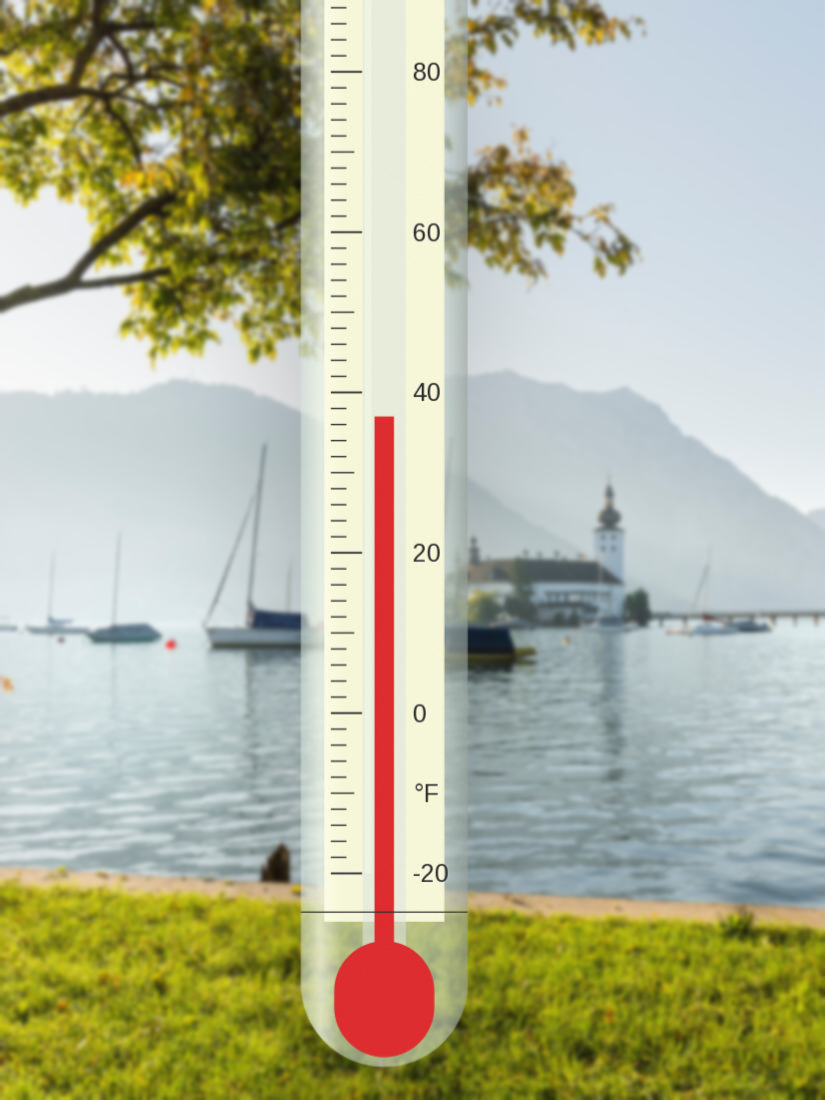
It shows 37 (°F)
